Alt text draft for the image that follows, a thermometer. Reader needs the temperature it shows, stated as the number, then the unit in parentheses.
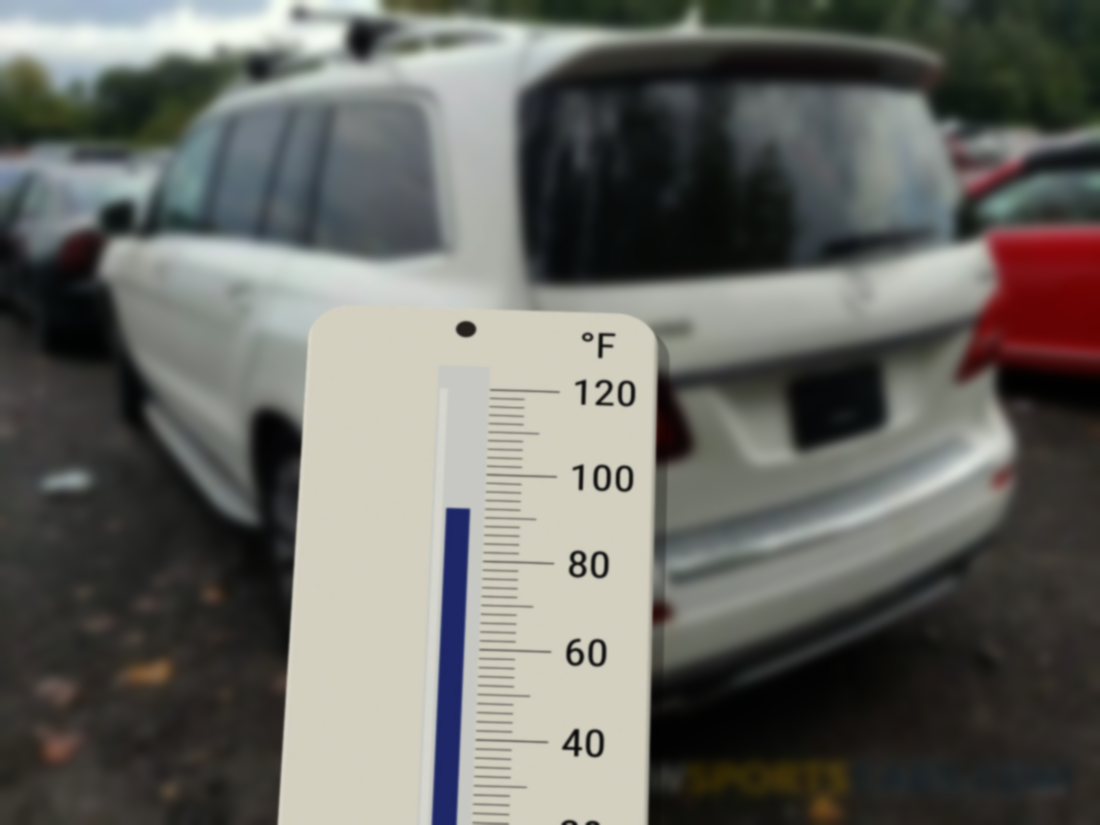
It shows 92 (°F)
